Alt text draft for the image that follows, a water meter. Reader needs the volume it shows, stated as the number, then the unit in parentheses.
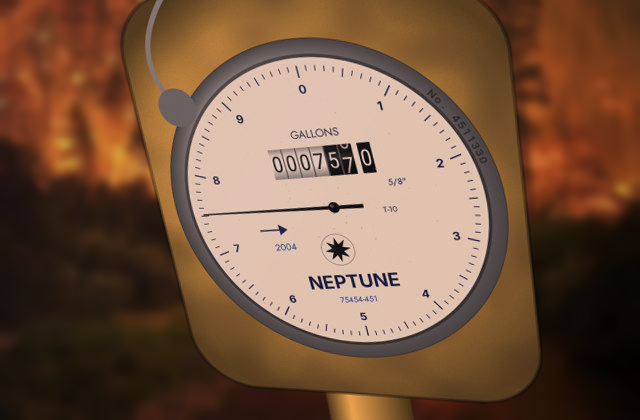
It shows 7567.5 (gal)
